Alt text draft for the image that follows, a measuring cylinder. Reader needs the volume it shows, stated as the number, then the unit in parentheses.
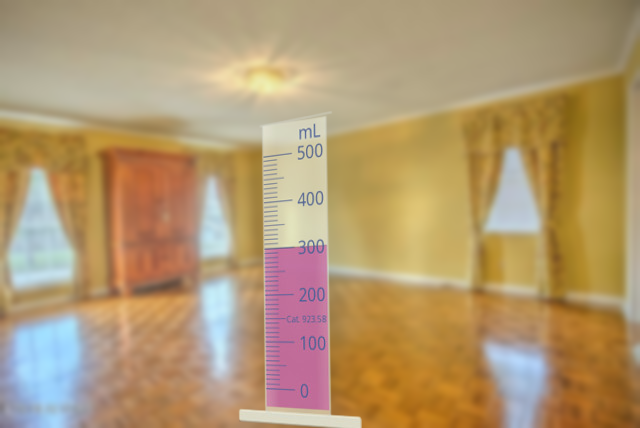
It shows 300 (mL)
